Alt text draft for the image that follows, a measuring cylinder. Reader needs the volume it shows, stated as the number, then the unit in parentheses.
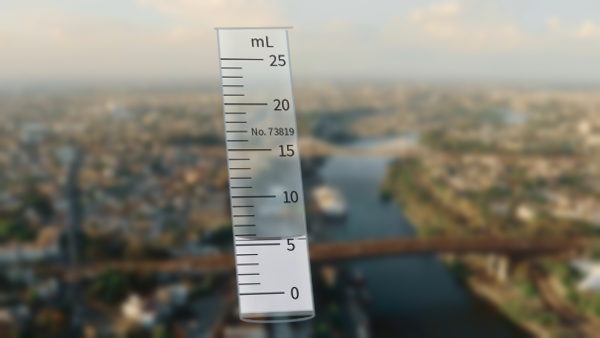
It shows 5.5 (mL)
